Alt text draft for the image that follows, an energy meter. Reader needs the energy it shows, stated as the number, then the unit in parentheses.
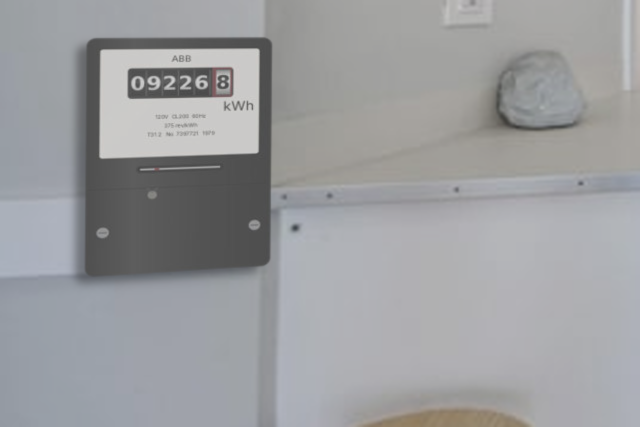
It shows 9226.8 (kWh)
